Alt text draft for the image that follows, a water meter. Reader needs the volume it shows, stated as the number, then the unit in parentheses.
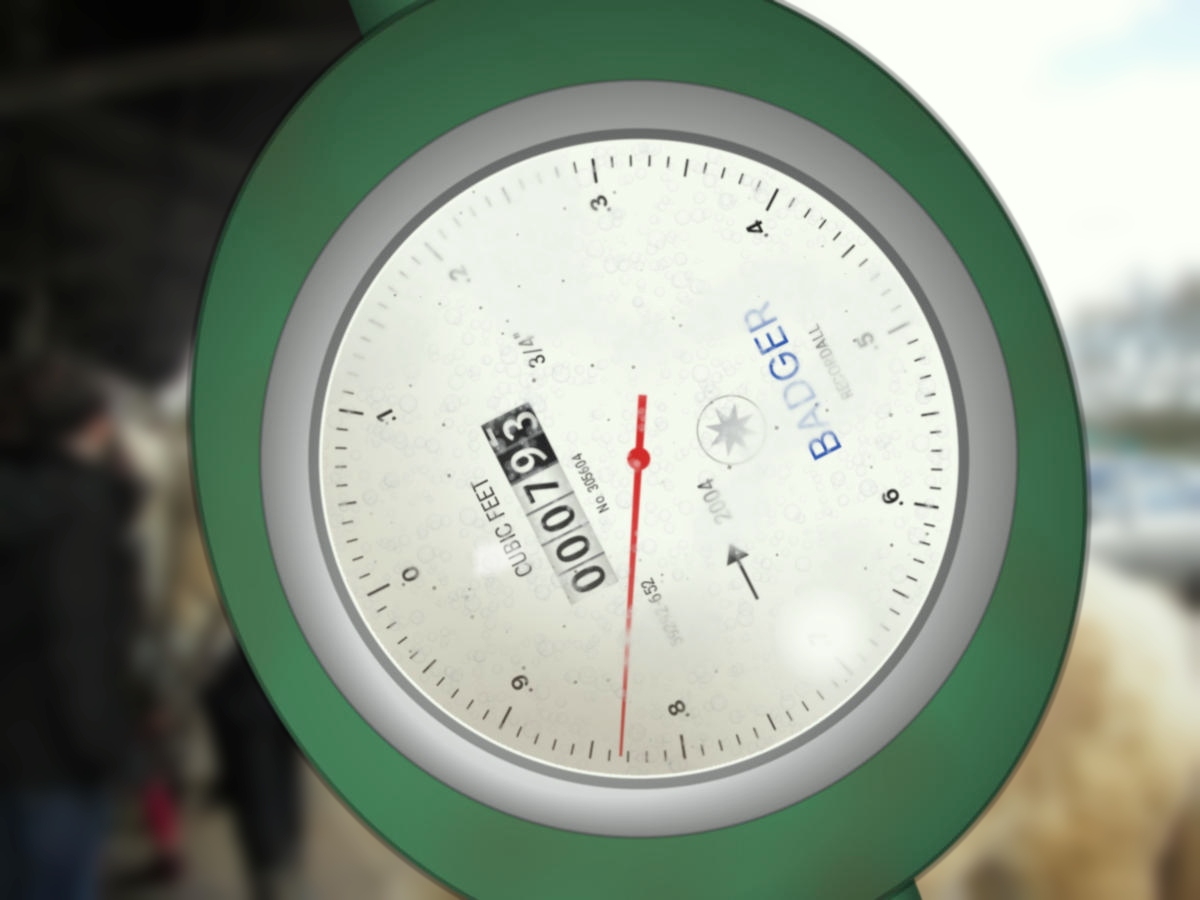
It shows 792.83 (ft³)
